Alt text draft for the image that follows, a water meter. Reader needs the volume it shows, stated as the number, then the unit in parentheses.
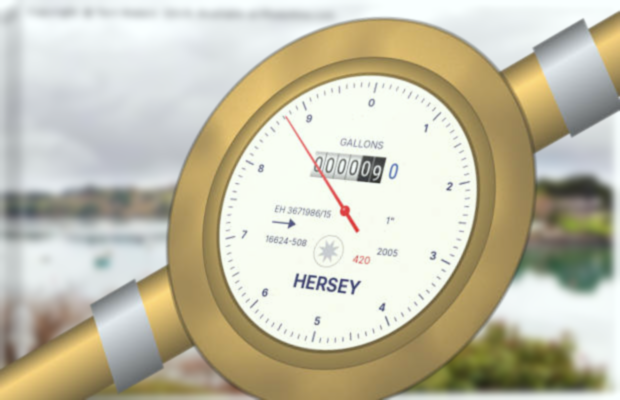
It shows 88.7 (gal)
